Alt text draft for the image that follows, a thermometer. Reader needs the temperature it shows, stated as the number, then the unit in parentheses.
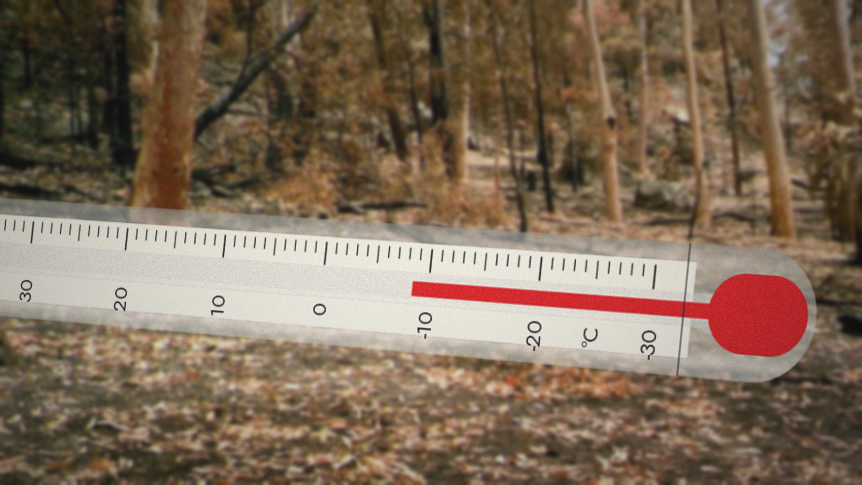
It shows -8.5 (°C)
